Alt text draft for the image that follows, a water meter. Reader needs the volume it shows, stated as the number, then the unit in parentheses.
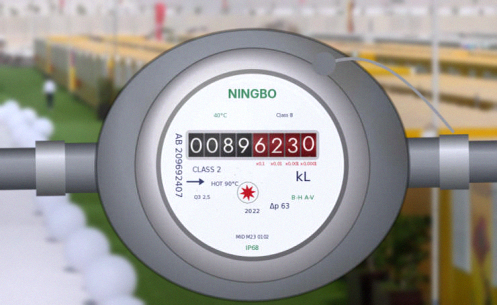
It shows 89.6230 (kL)
